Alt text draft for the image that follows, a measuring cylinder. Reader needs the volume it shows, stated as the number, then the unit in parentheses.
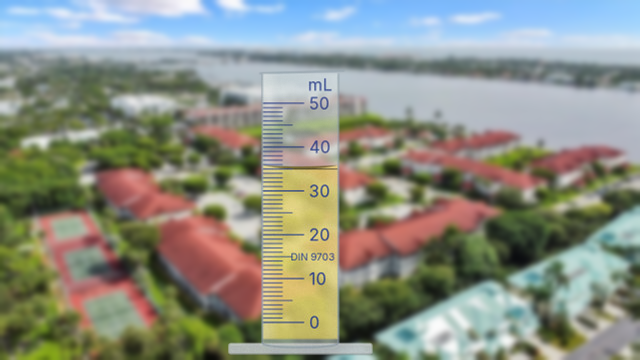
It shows 35 (mL)
